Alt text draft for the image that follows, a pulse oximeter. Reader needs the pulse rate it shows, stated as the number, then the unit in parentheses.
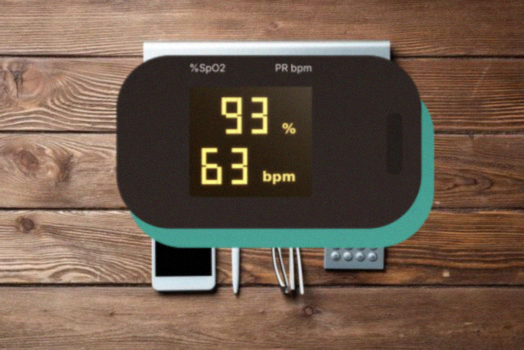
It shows 63 (bpm)
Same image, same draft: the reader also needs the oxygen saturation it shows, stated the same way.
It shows 93 (%)
